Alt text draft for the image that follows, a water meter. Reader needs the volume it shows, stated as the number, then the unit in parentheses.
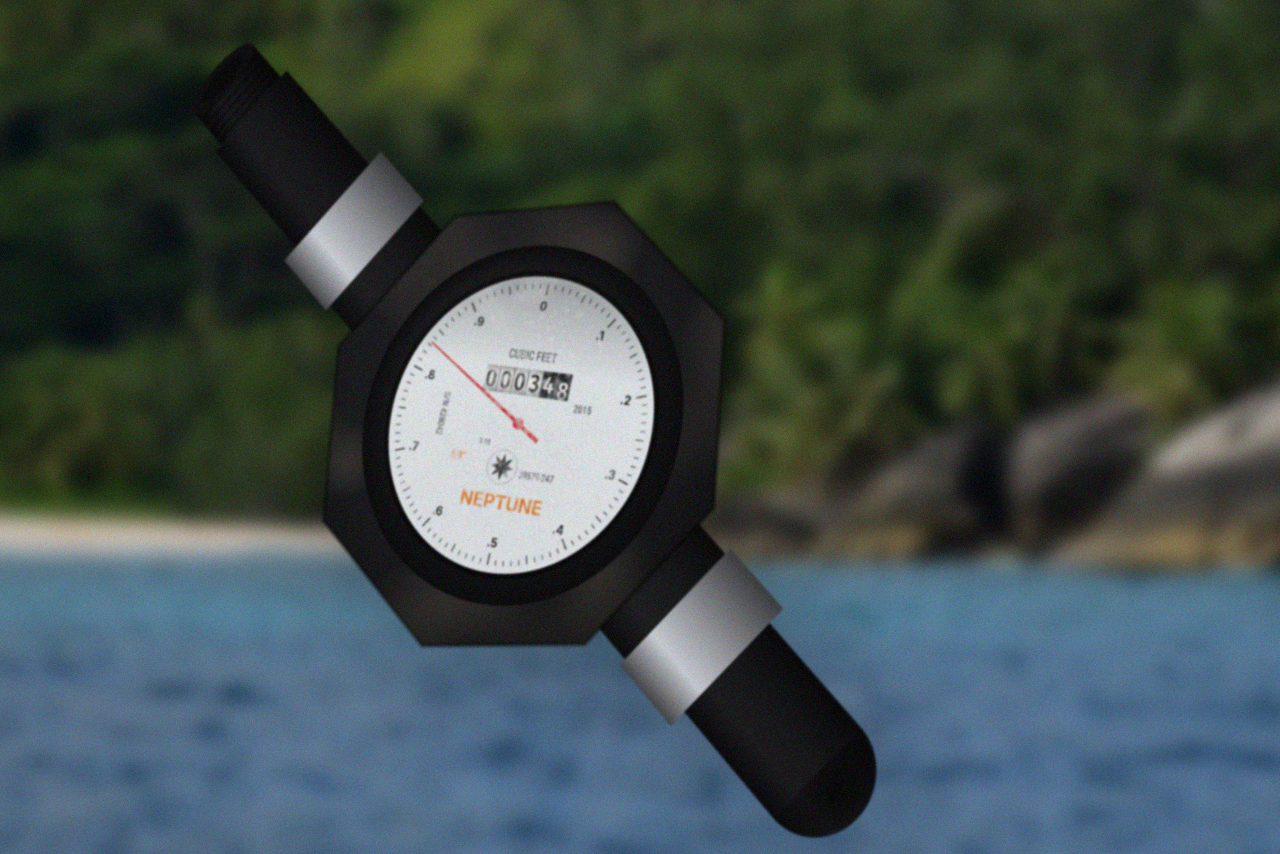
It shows 347.83 (ft³)
